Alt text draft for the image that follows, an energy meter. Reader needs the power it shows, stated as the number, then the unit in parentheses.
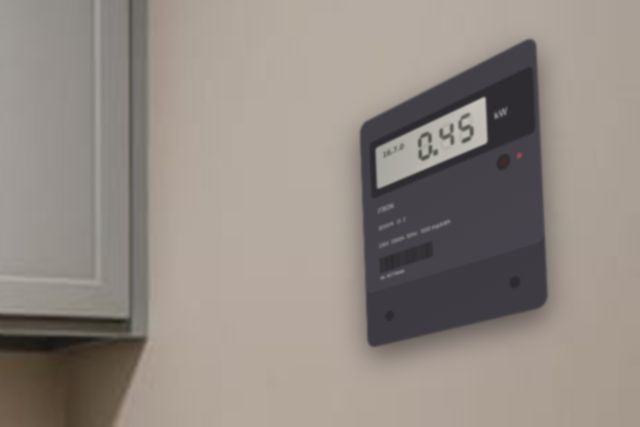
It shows 0.45 (kW)
